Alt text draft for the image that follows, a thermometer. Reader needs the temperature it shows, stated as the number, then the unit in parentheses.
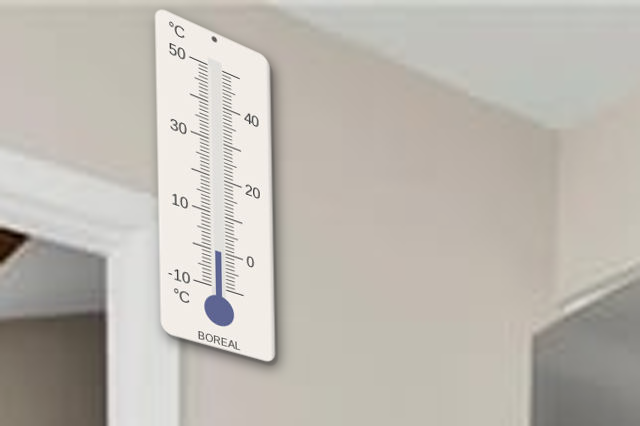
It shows 0 (°C)
